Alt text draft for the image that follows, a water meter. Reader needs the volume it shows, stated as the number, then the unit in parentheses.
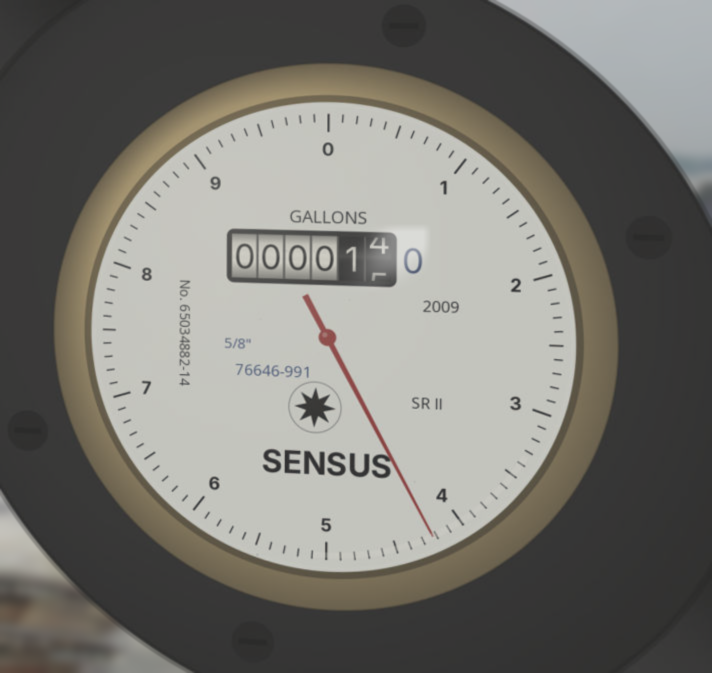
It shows 144.2 (gal)
